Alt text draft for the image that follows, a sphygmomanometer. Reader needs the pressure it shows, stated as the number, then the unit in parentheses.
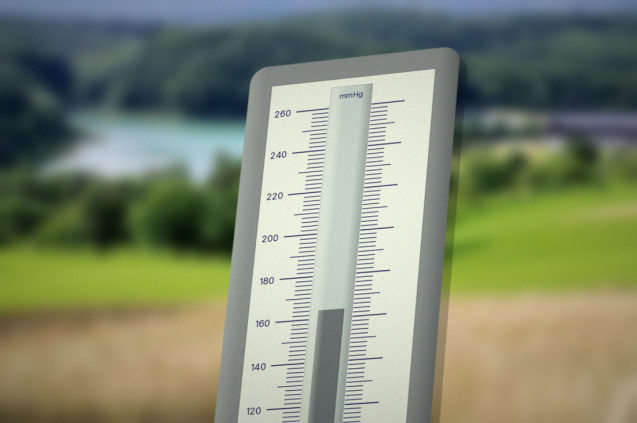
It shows 164 (mmHg)
